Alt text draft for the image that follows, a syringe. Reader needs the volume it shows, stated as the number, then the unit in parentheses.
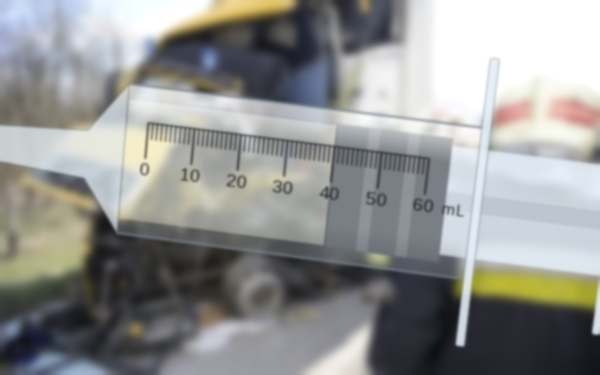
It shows 40 (mL)
